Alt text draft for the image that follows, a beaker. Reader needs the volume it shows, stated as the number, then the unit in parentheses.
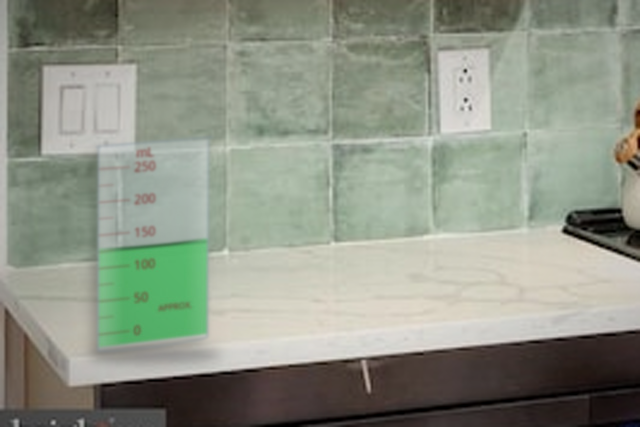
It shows 125 (mL)
